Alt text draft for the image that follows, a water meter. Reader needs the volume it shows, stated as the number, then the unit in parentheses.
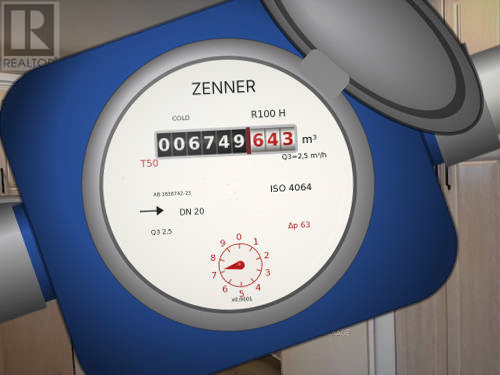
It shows 6749.6437 (m³)
